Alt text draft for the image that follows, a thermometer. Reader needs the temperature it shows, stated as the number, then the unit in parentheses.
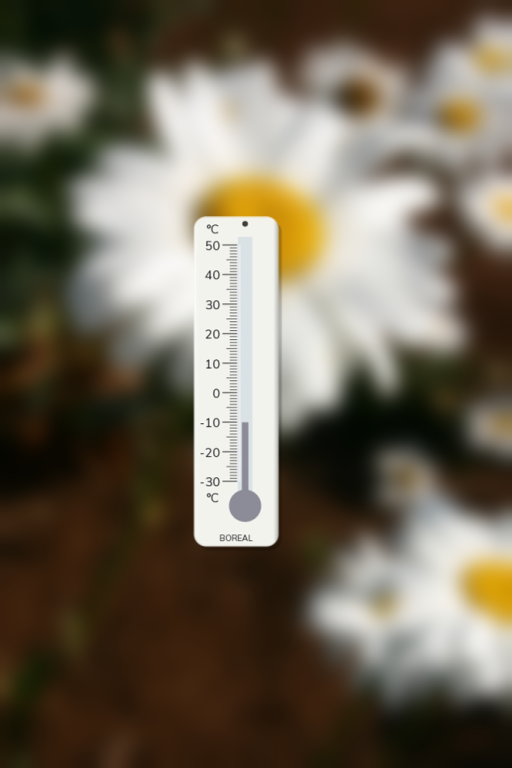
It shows -10 (°C)
